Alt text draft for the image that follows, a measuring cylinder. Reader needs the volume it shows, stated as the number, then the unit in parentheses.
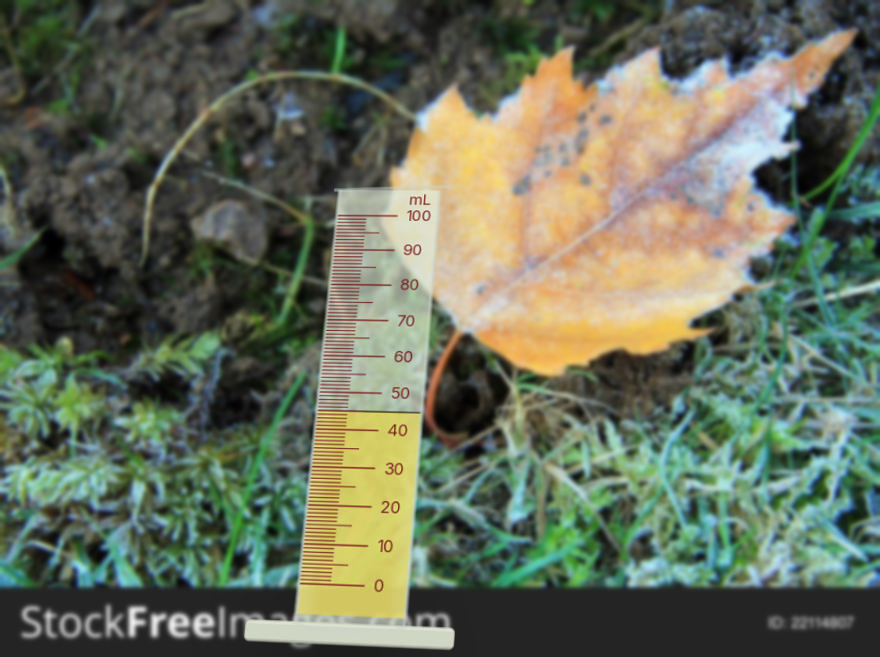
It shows 45 (mL)
